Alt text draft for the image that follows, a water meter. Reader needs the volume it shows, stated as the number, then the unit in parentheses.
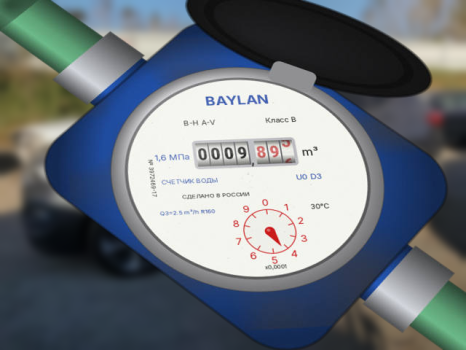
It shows 9.8954 (m³)
